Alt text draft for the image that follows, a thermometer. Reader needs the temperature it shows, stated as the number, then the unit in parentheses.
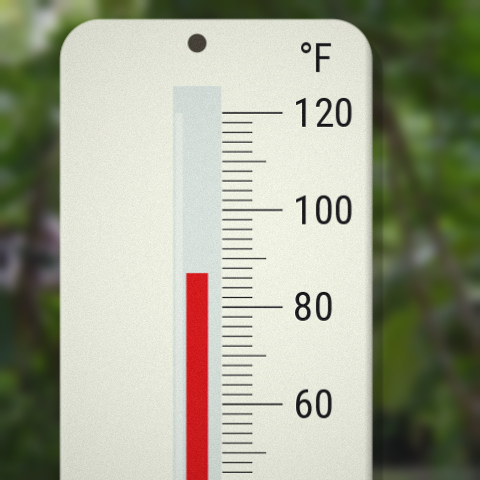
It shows 87 (°F)
